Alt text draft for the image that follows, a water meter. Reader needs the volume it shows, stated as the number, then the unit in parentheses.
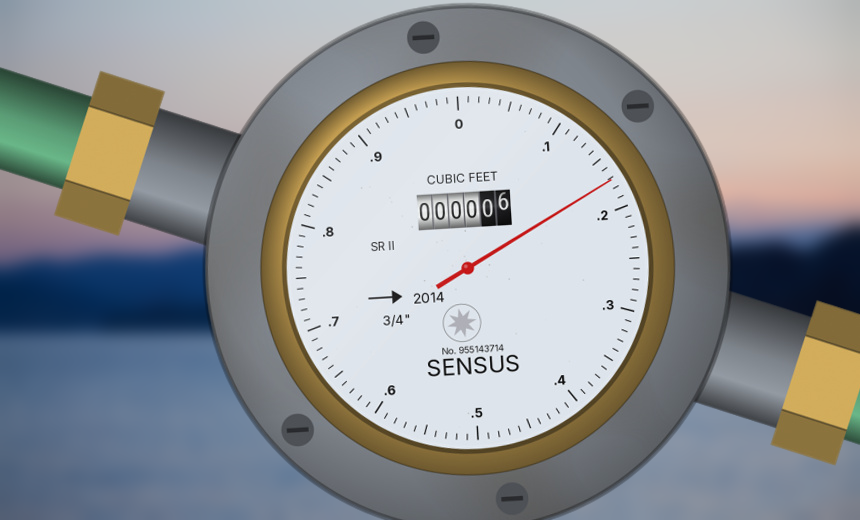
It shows 6.17 (ft³)
